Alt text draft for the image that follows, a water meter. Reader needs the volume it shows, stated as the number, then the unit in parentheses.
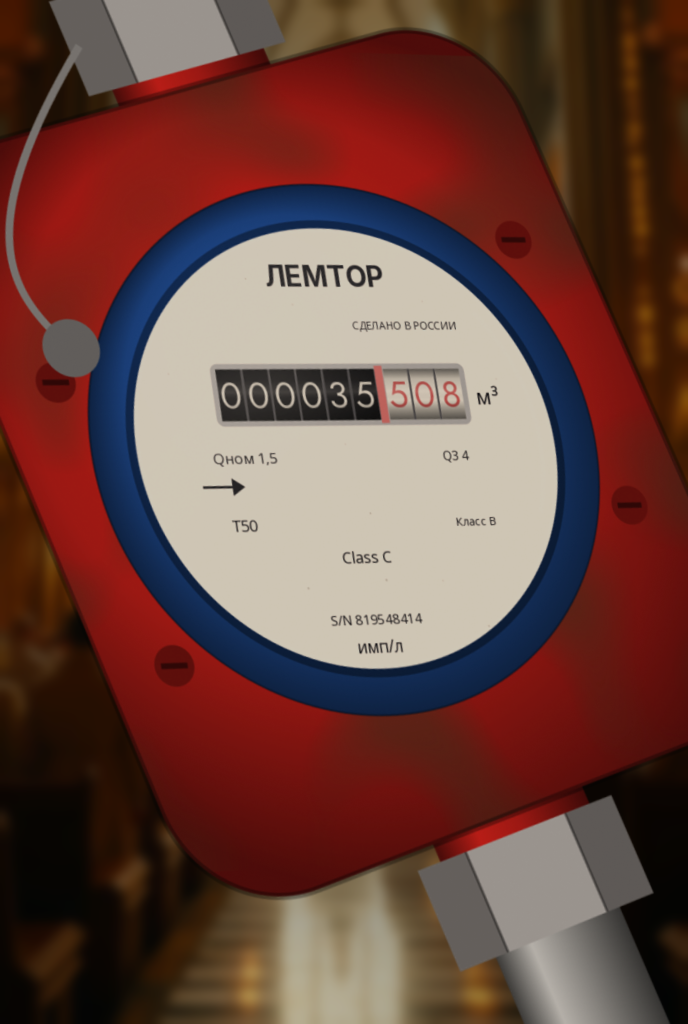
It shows 35.508 (m³)
